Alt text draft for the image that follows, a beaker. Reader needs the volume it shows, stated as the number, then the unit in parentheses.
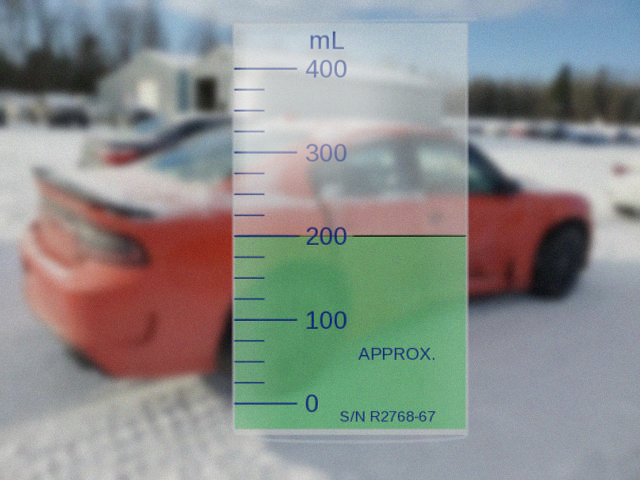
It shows 200 (mL)
